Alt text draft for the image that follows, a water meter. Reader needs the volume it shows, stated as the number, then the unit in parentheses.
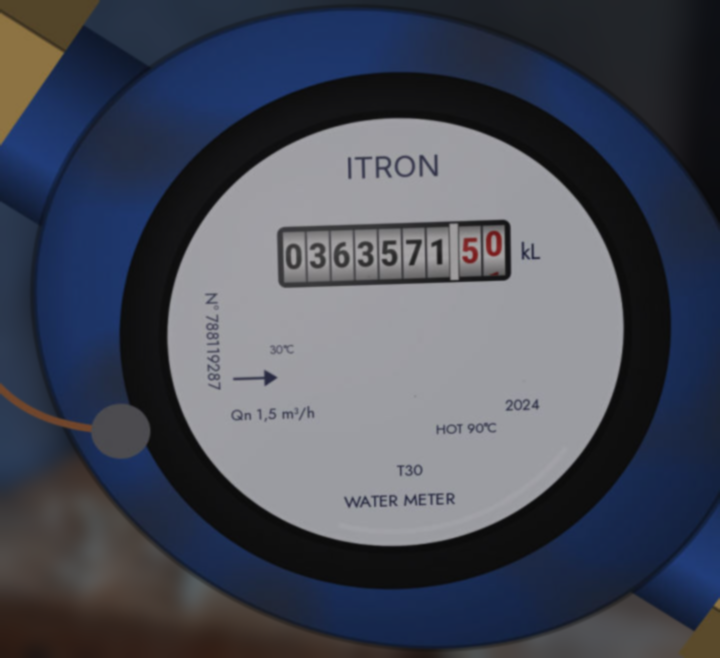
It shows 363571.50 (kL)
